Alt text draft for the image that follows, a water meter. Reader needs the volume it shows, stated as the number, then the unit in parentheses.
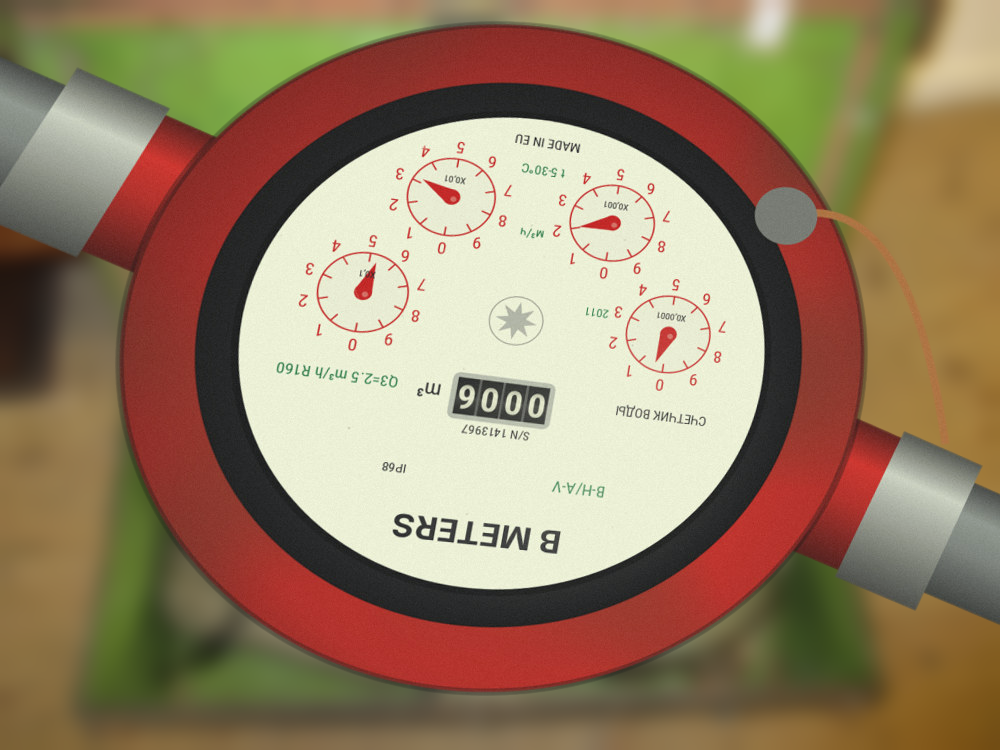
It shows 6.5320 (m³)
